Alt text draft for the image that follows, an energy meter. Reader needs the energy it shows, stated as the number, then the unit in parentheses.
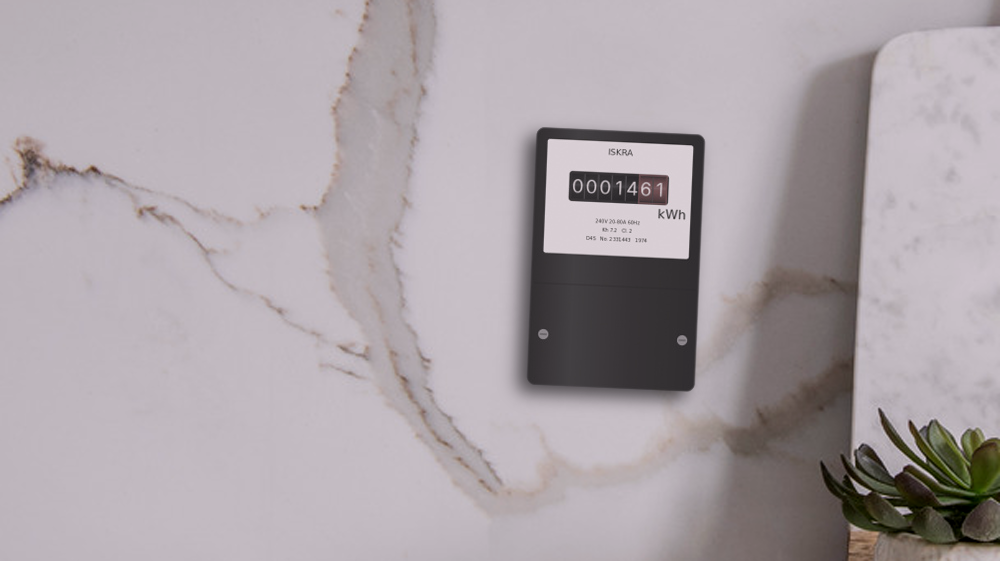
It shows 14.61 (kWh)
